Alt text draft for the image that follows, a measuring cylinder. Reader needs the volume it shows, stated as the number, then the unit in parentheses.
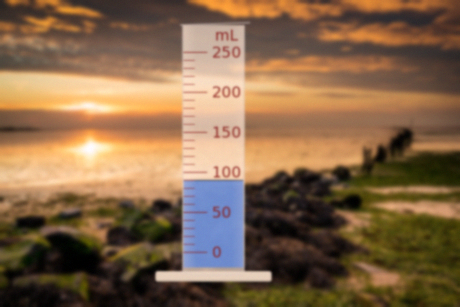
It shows 90 (mL)
